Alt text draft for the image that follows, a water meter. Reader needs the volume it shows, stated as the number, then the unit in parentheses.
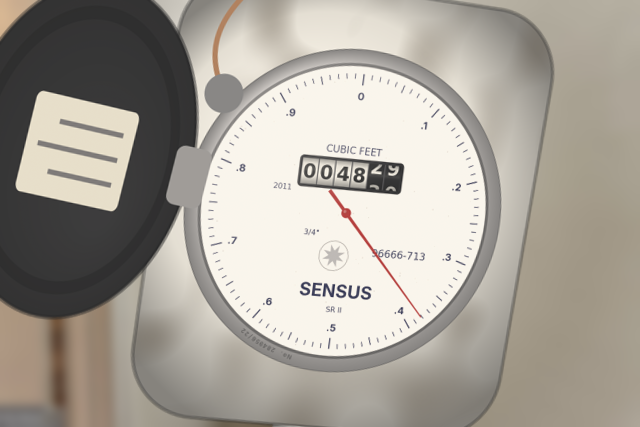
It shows 4829.38 (ft³)
